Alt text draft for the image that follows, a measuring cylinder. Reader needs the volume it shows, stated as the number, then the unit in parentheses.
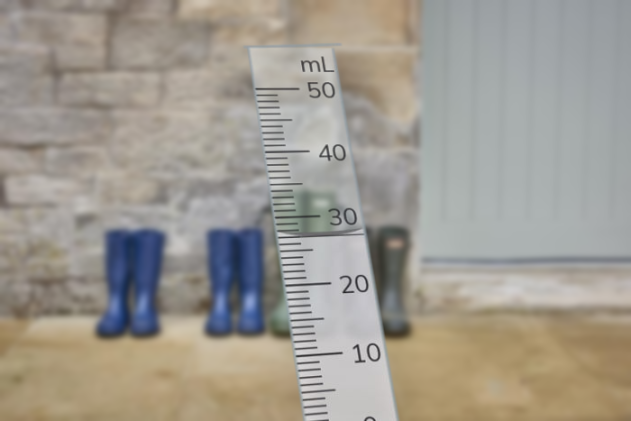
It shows 27 (mL)
